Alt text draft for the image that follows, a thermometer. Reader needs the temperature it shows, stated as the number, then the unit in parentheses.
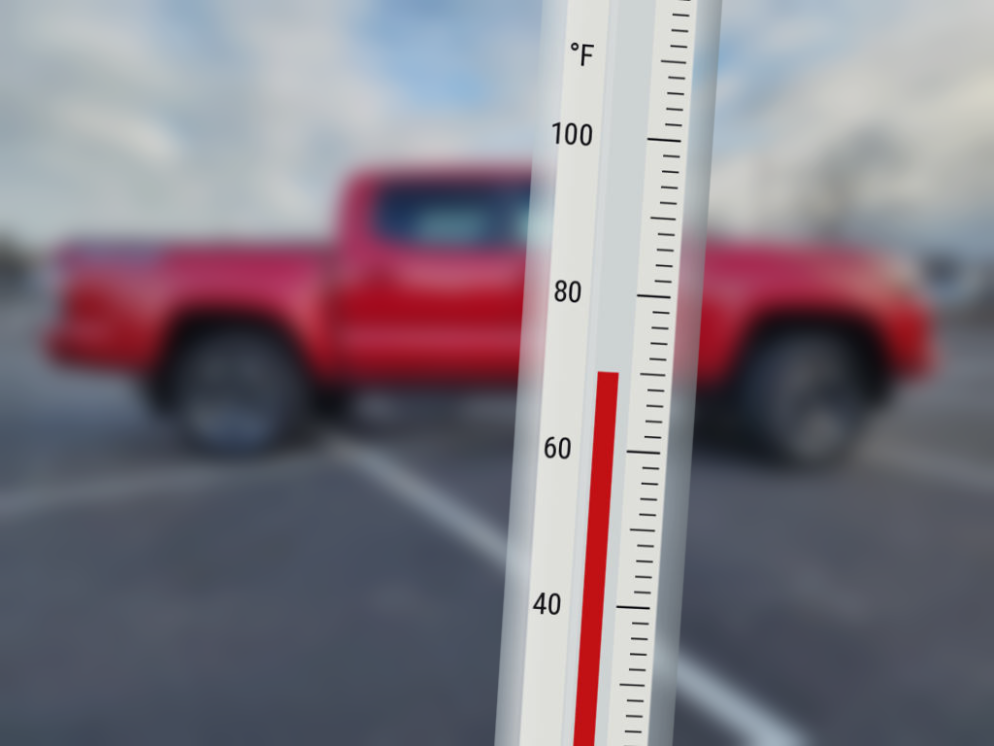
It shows 70 (°F)
